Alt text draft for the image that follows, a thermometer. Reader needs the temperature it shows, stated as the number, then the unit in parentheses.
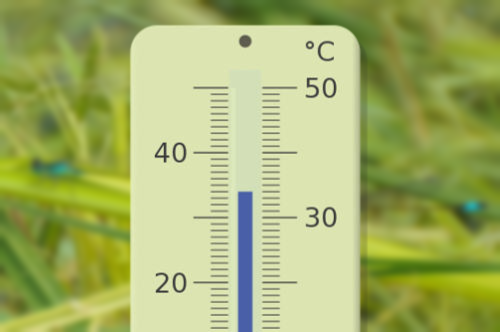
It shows 34 (°C)
